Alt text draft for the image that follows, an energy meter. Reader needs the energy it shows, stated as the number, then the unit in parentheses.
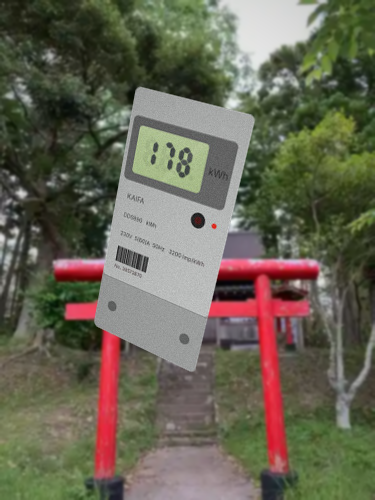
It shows 178 (kWh)
